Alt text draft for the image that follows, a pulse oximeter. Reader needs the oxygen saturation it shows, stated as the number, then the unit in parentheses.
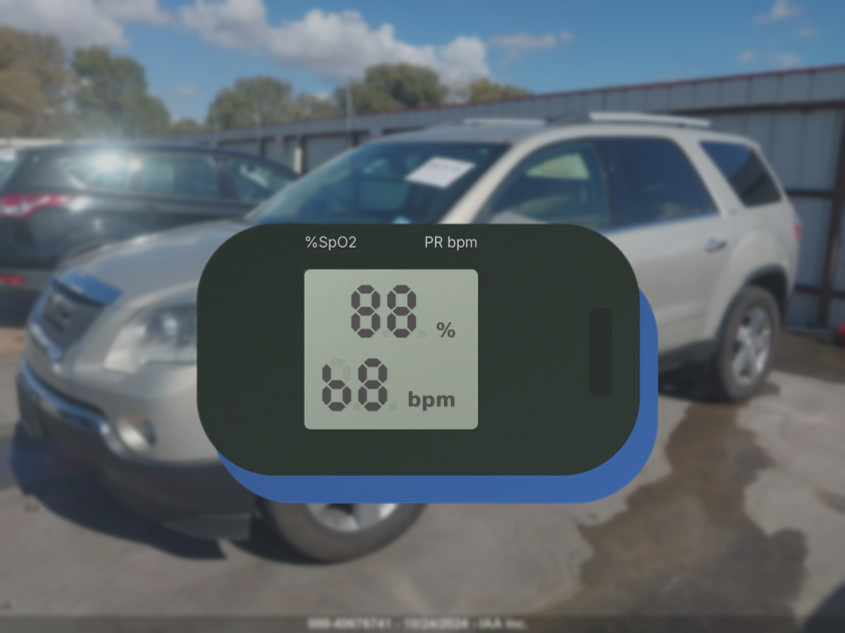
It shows 88 (%)
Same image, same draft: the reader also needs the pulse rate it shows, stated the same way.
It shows 68 (bpm)
